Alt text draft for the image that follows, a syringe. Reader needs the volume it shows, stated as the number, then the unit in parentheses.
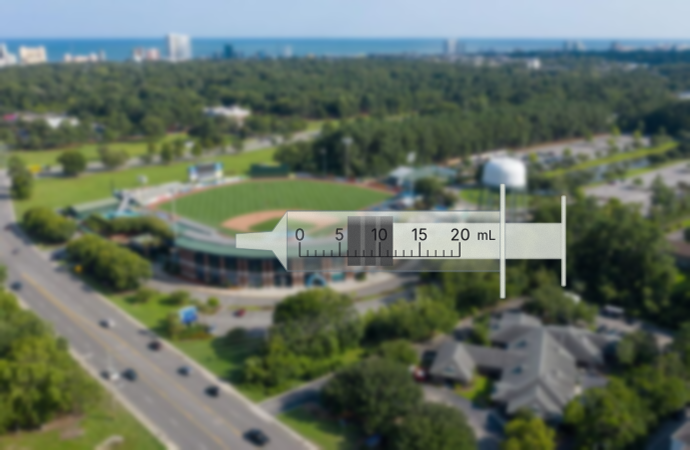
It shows 6 (mL)
